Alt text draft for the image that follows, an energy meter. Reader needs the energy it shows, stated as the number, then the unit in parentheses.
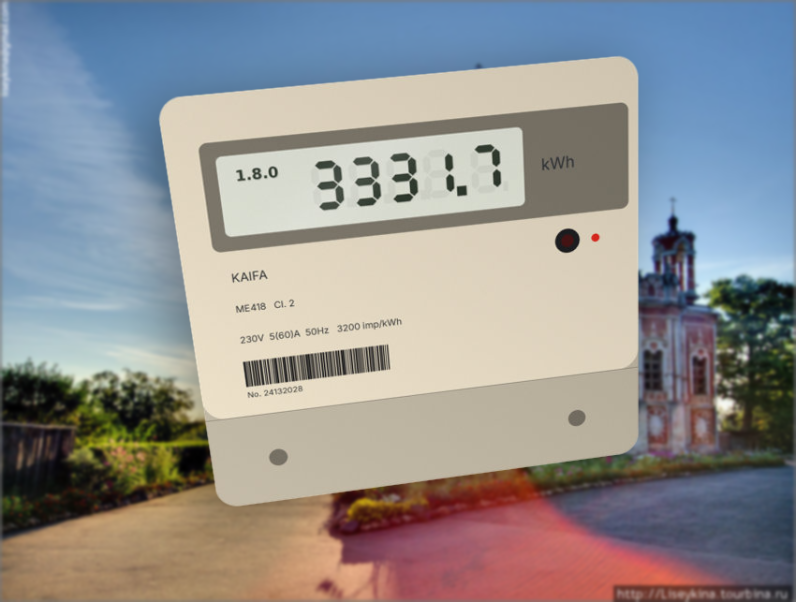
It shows 3331.7 (kWh)
